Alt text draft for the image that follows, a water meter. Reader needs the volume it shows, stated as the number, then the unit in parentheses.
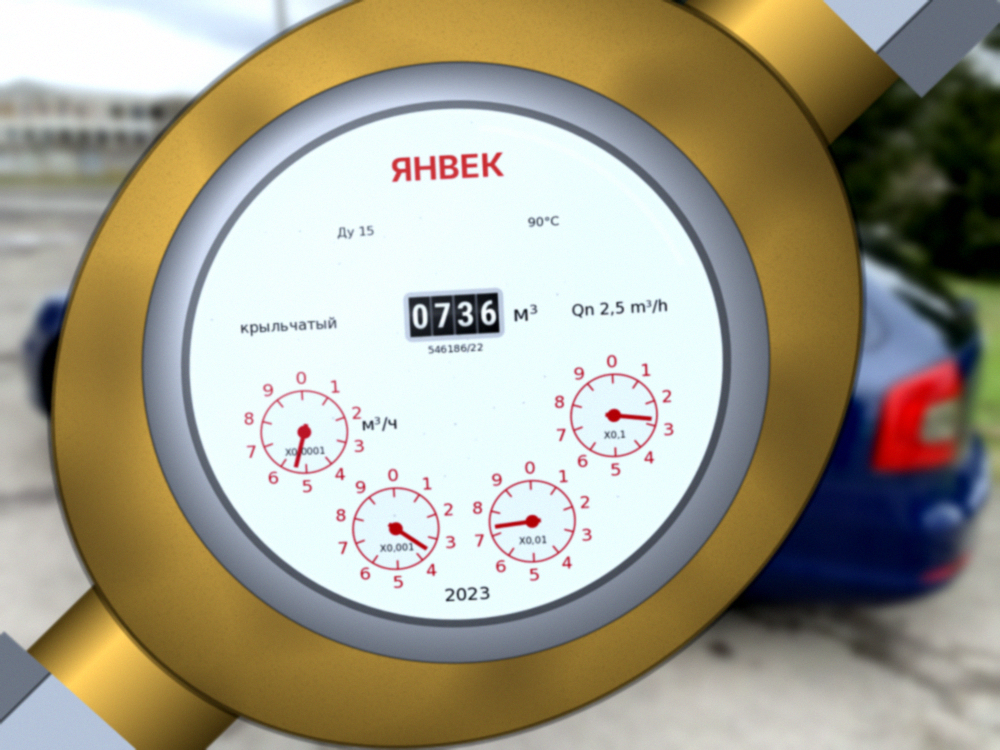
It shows 736.2735 (m³)
